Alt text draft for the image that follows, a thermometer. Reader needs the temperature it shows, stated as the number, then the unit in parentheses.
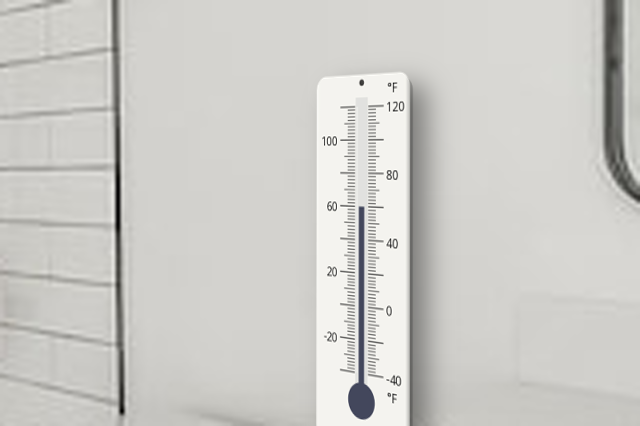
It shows 60 (°F)
